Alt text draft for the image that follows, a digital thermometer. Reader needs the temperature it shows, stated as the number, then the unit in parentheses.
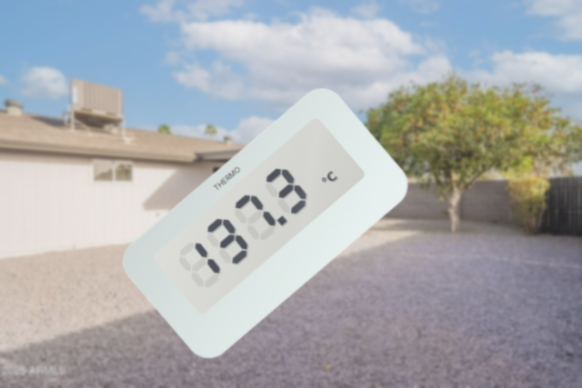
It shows 137.3 (°C)
